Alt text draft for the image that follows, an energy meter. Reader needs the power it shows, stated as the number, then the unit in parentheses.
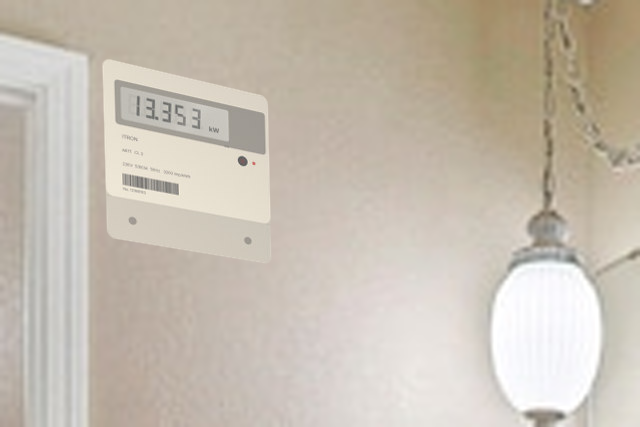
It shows 13.353 (kW)
